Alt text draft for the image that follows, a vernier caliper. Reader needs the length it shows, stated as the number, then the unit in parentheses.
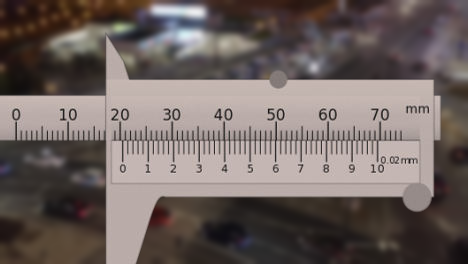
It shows 20.5 (mm)
